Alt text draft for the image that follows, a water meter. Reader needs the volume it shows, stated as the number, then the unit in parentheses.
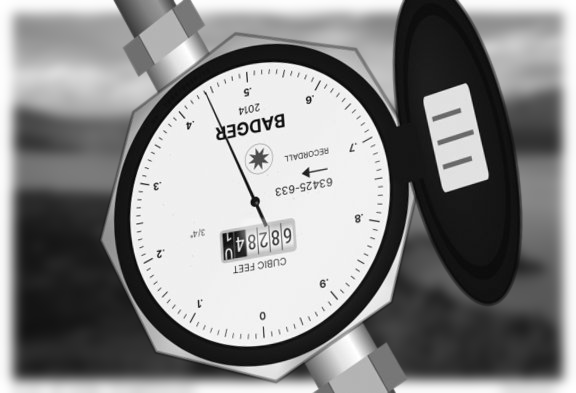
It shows 682840.44 (ft³)
